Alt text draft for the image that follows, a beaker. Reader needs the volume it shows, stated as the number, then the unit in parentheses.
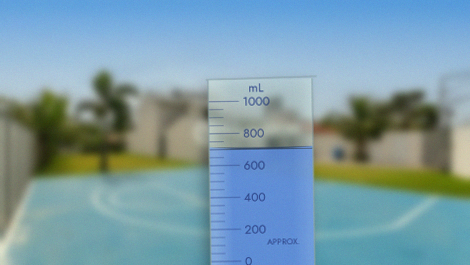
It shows 700 (mL)
